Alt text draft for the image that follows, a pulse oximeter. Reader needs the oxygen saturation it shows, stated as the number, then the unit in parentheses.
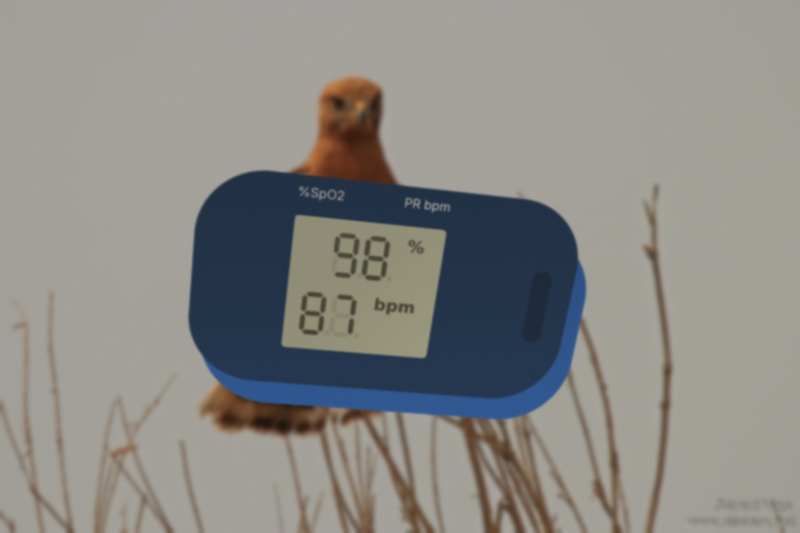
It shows 98 (%)
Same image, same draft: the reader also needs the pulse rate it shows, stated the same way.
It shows 87 (bpm)
